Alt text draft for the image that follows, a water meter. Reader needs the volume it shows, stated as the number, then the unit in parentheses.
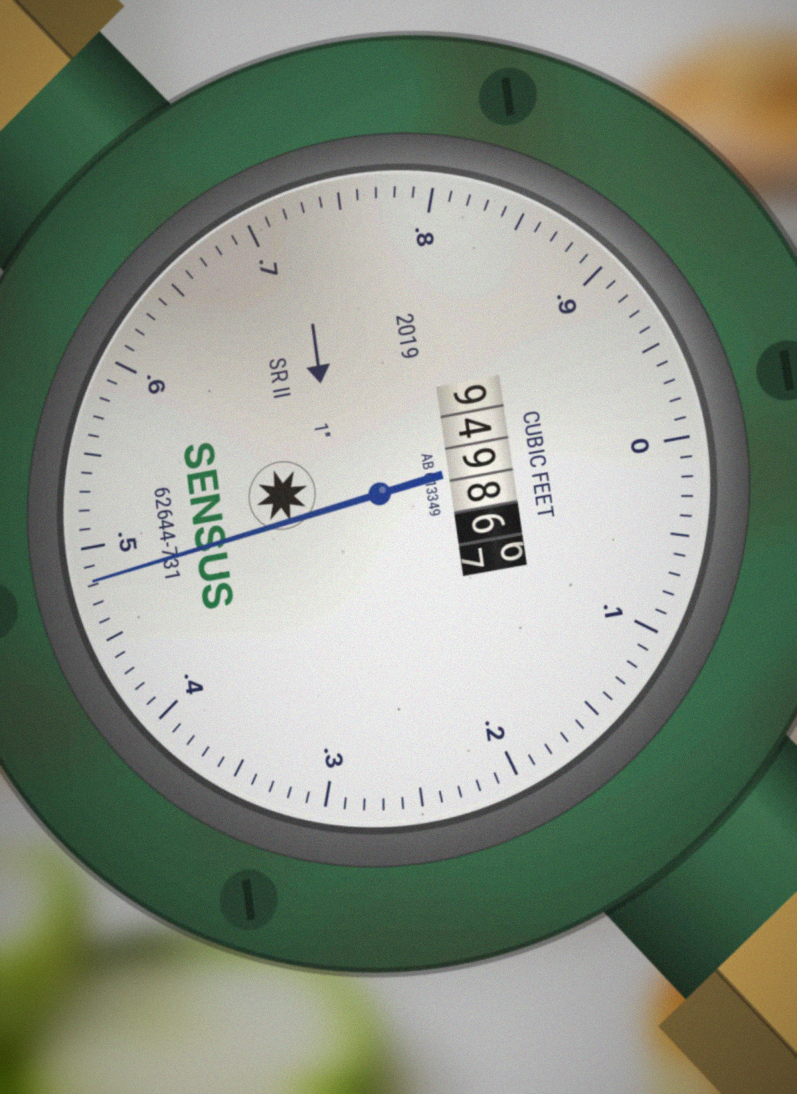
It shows 949866.48 (ft³)
